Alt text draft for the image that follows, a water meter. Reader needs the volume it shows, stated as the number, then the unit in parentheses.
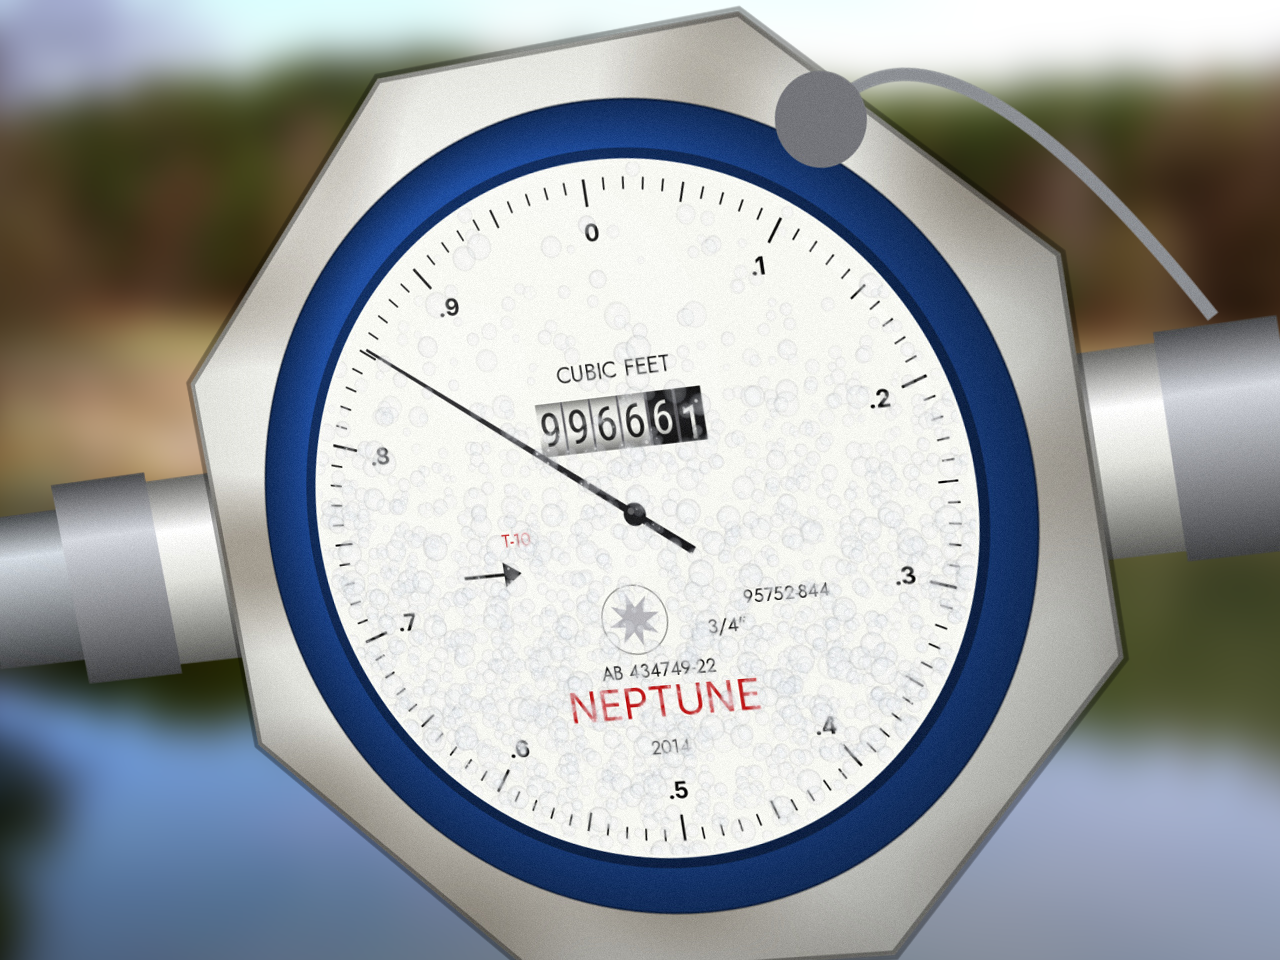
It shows 996660.85 (ft³)
